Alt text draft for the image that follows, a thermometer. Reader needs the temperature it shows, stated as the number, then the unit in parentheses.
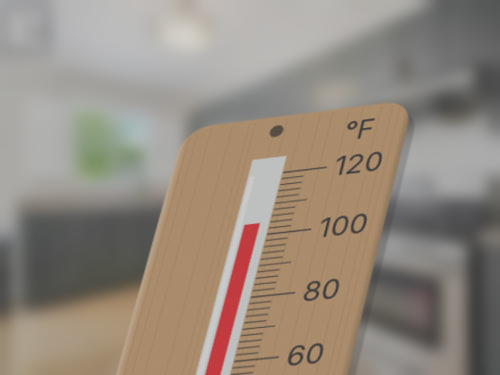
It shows 104 (°F)
